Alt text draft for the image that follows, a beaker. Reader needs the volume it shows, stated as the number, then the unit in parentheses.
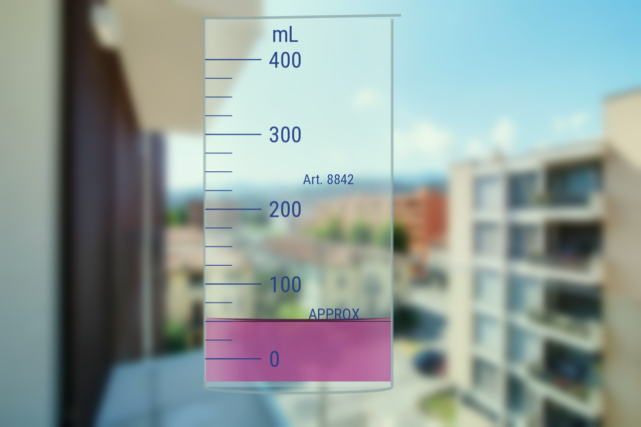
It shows 50 (mL)
